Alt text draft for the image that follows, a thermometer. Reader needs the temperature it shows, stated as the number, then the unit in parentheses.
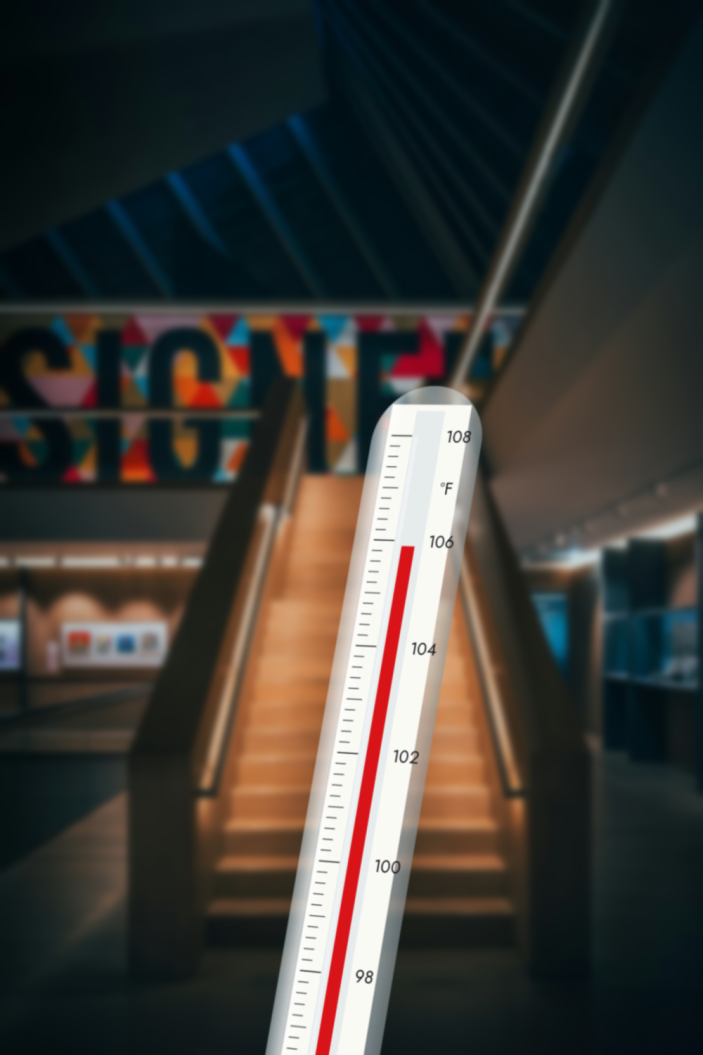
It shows 105.9 (°F)
